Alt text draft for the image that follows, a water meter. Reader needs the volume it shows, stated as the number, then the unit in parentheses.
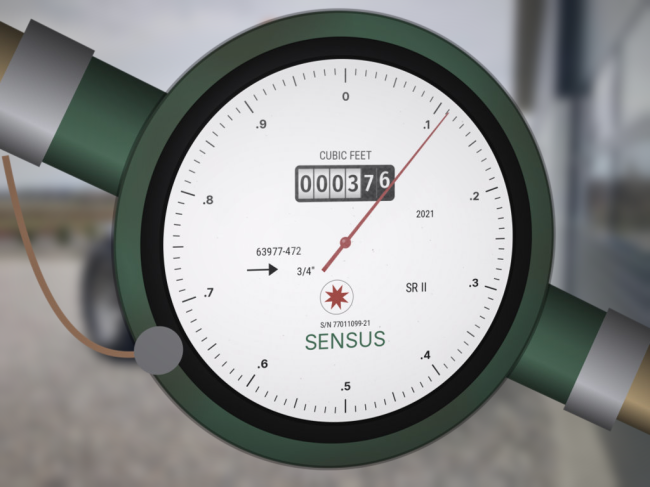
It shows 376.11 (ft³)
